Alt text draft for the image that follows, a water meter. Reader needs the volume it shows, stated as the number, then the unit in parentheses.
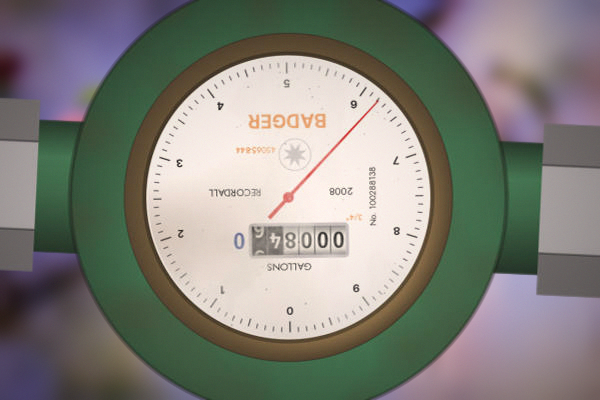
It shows 8456.2 (gal)
